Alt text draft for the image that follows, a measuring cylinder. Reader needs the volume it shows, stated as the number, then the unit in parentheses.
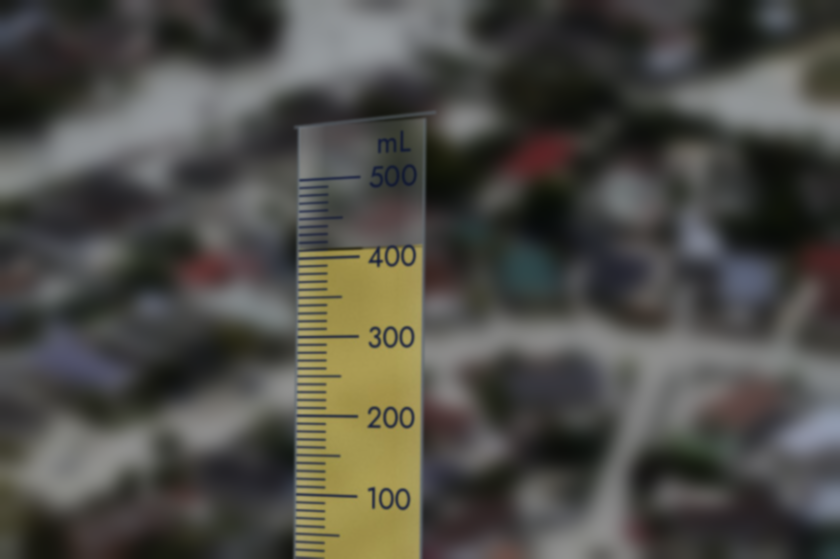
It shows 410 (mL)
